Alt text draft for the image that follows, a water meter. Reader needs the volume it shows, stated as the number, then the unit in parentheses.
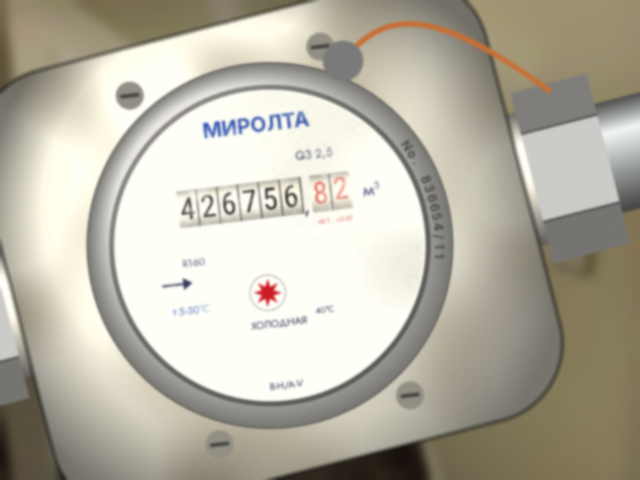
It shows 426756.82 (m³)
